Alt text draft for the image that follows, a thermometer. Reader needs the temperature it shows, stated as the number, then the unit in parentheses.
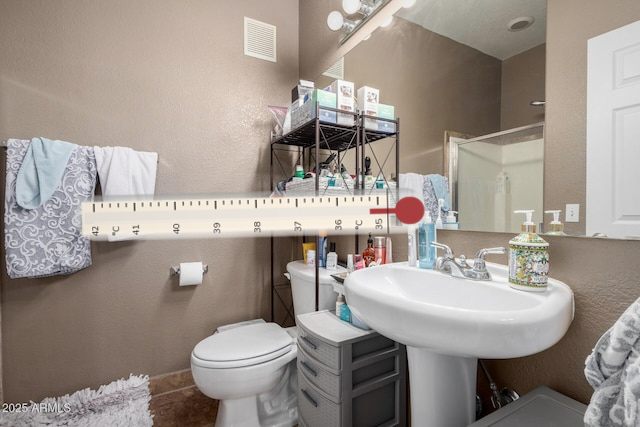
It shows 35.2 (°C)
